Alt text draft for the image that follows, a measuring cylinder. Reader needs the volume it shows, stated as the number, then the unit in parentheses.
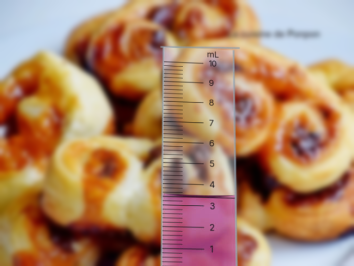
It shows 3.4 (mL)
